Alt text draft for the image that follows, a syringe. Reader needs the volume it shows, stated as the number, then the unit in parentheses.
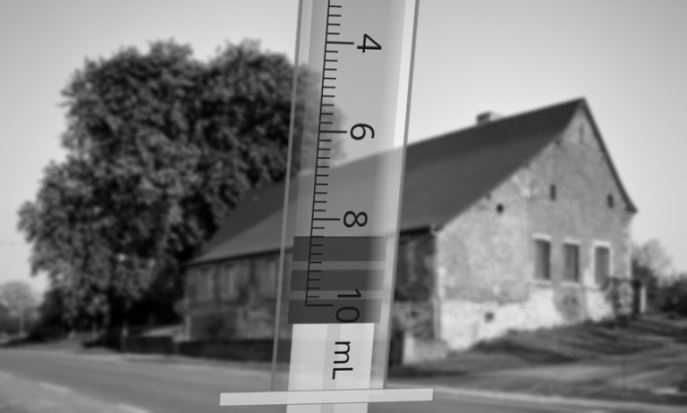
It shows 8.4 (mL)
